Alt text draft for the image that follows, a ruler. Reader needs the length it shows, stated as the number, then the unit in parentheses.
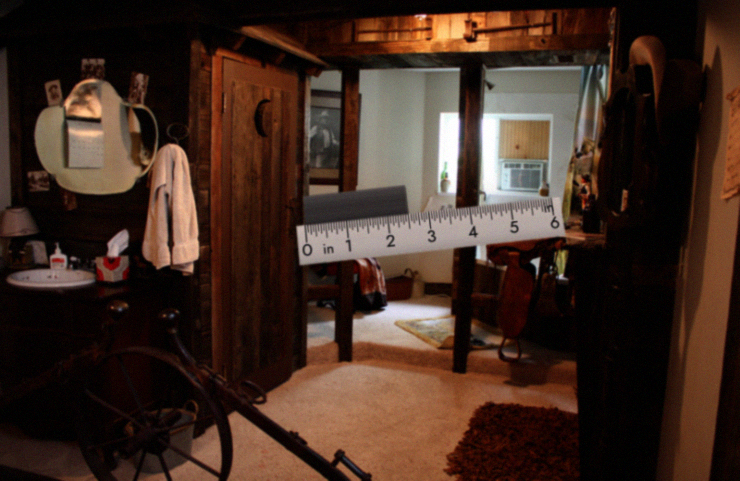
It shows 2.5 (in)
